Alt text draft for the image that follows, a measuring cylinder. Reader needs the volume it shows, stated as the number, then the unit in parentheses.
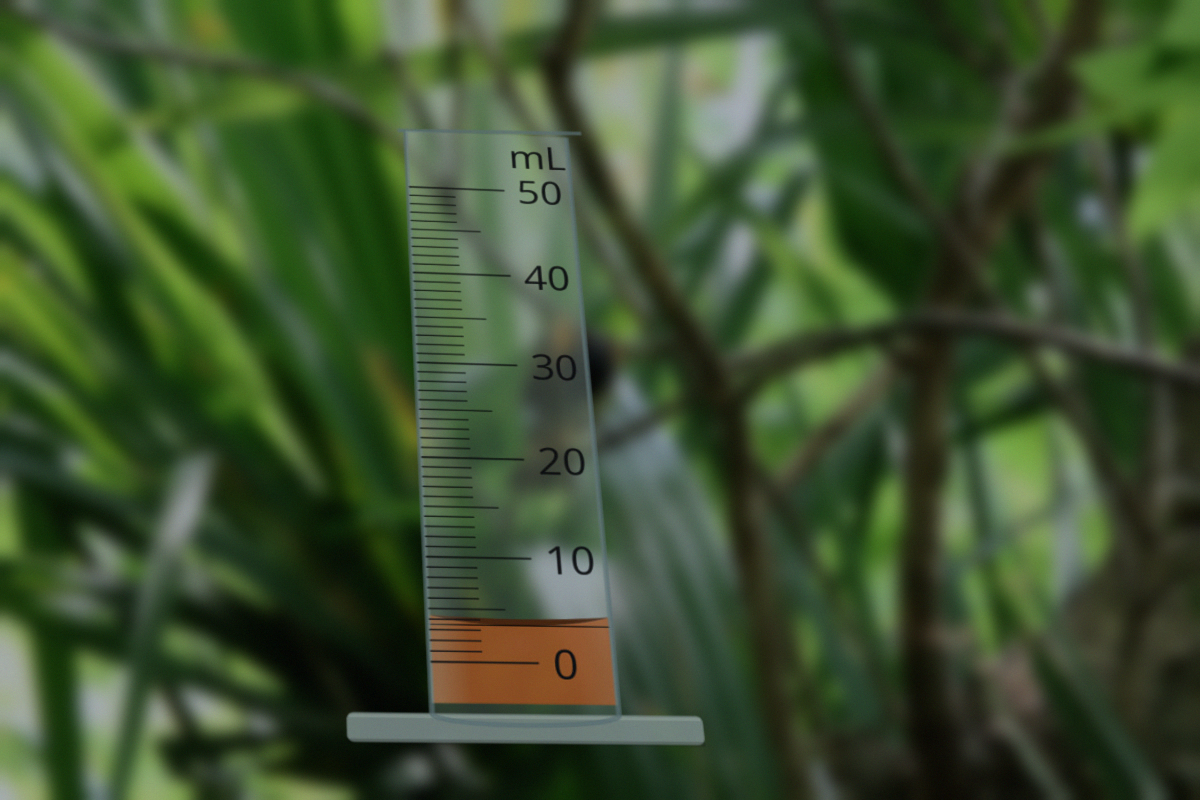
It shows 3.5 (mL)
